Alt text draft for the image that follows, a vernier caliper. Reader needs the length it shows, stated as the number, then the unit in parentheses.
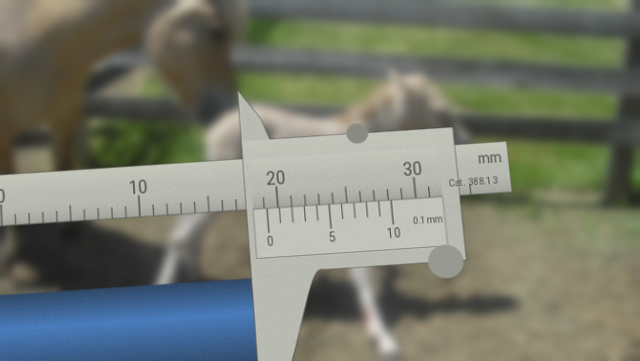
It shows 19.2 (mm)
